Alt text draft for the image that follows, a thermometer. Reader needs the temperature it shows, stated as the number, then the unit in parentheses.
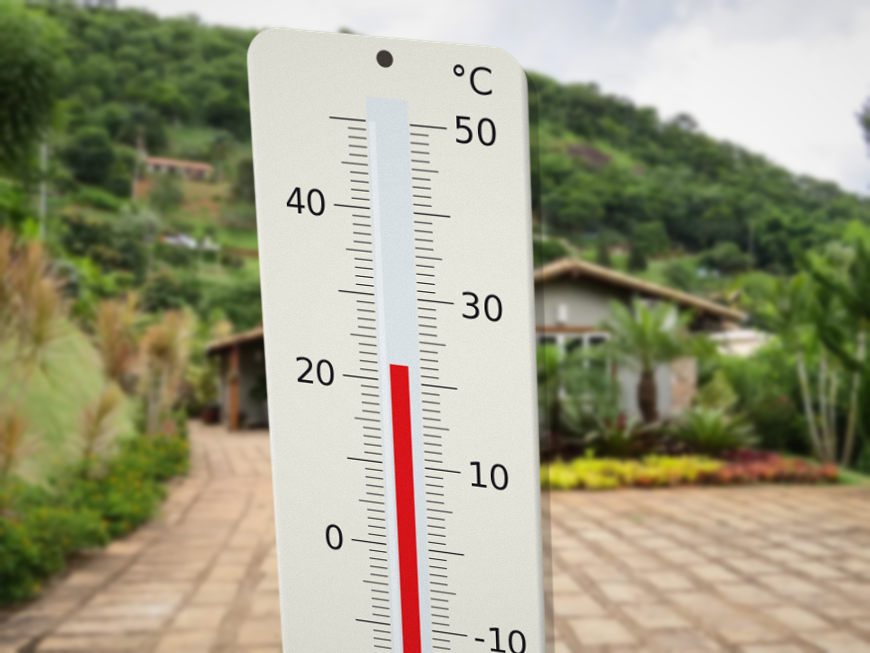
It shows 22 (°C)
